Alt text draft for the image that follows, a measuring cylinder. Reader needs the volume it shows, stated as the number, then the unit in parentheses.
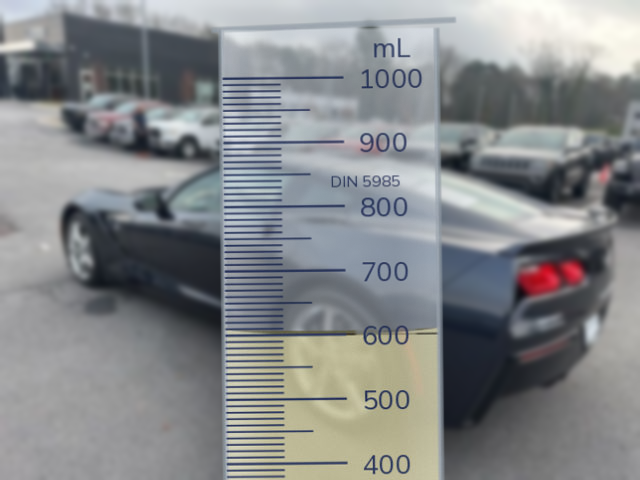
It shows 600 (mL)
